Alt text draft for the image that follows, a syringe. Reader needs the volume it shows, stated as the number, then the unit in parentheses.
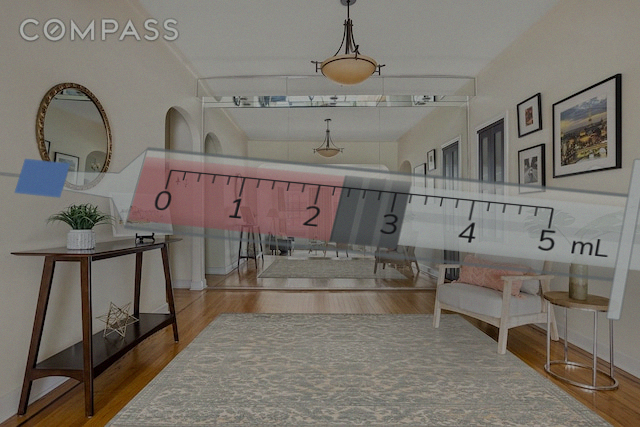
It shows 2.3 (mL)
